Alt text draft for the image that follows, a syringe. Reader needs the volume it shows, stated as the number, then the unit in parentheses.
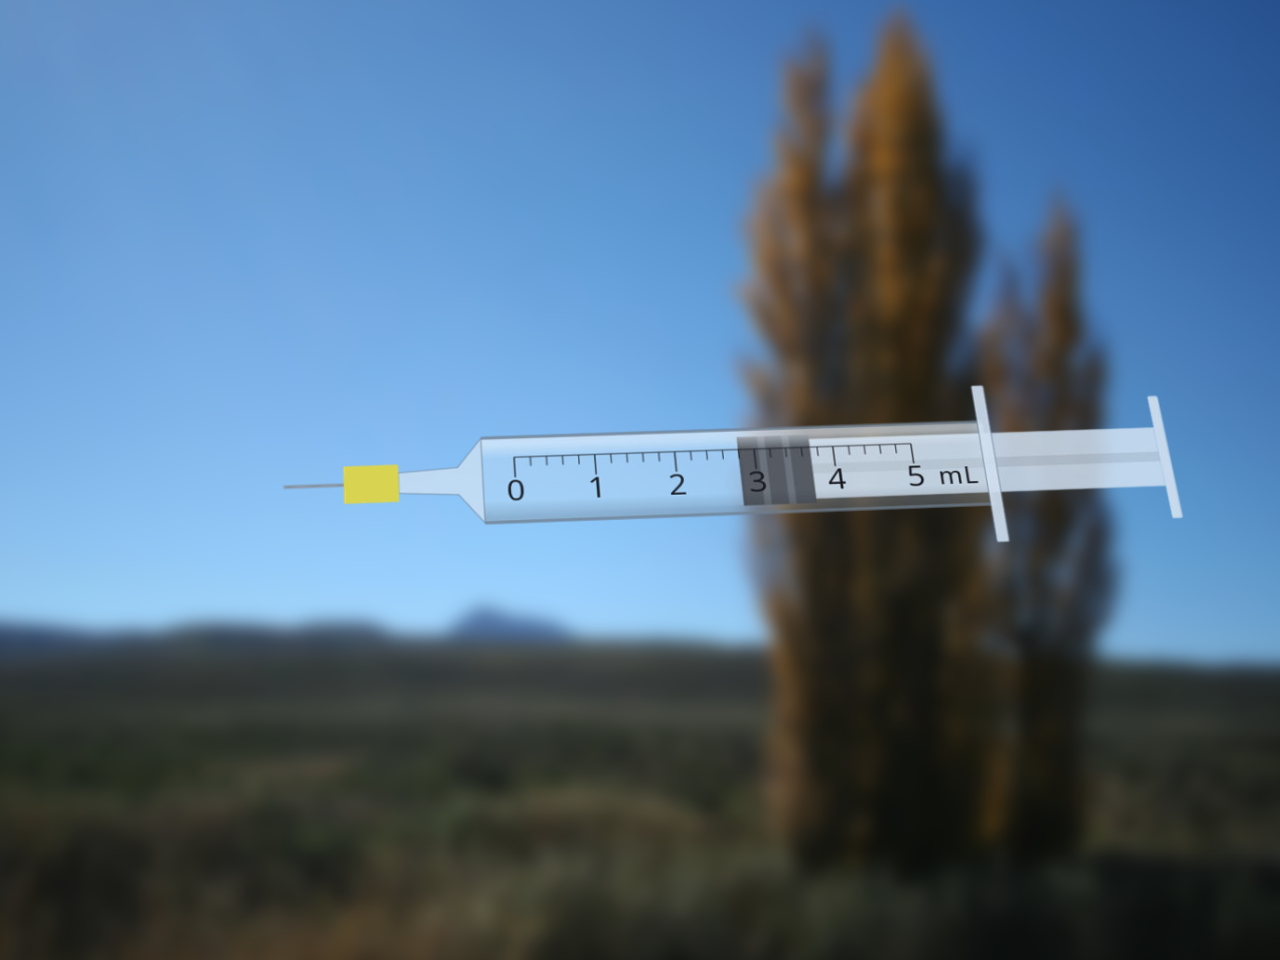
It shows 2.8 (mL)
